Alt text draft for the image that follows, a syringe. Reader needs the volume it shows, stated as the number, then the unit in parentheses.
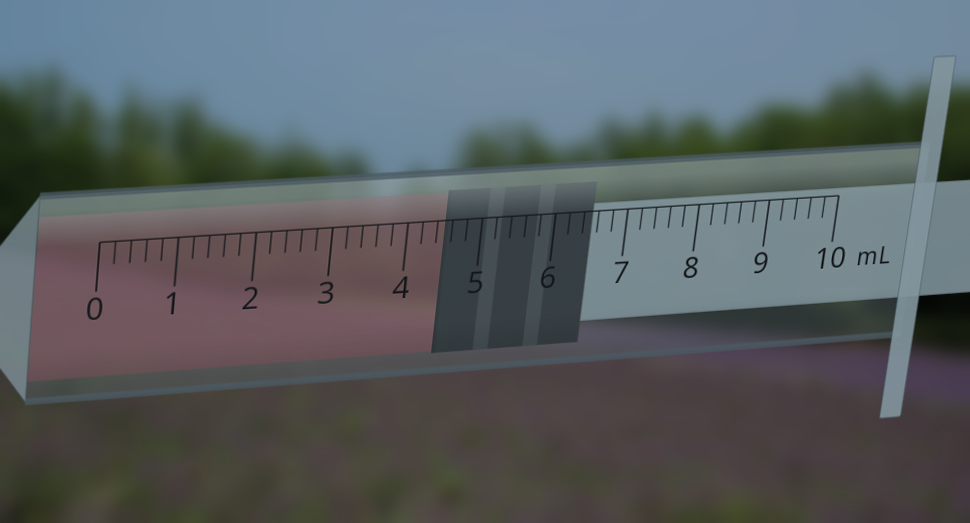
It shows 4.5 (mL)
